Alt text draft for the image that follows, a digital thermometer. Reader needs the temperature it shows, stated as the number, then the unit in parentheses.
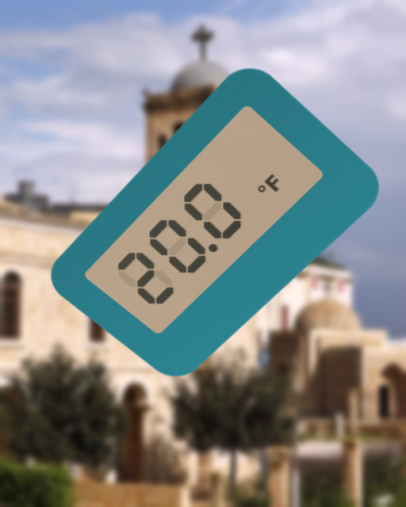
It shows 20.0 (°F)
